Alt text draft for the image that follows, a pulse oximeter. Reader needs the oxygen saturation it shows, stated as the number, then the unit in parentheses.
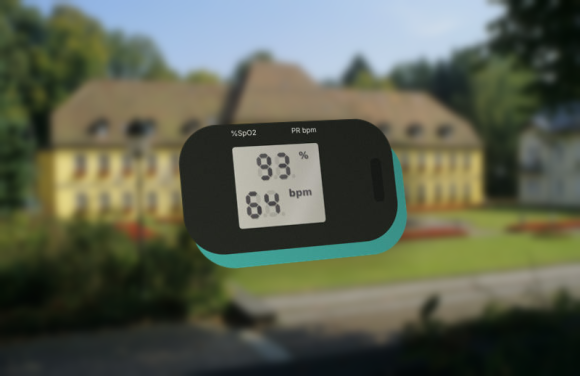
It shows 93 (%)
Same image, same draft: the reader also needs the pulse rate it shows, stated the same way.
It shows 64 (bpm)
